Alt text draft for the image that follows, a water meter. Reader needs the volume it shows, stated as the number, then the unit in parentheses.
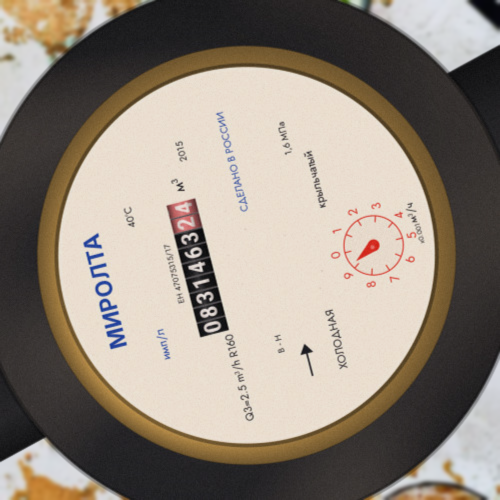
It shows 831463.239 (m³)
